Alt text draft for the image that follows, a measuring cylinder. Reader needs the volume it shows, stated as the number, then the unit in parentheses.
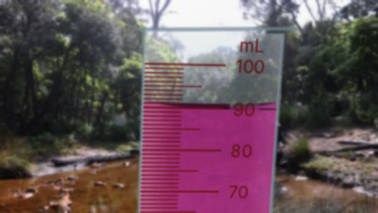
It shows 90 (mL)
